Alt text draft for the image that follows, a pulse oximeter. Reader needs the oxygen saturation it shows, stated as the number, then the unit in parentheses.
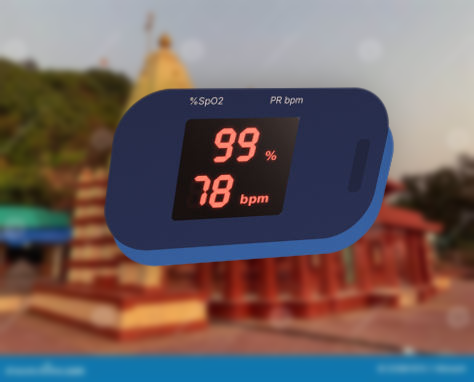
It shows 99 (%)
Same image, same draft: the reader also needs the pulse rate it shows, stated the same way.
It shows 78 (bpm)
